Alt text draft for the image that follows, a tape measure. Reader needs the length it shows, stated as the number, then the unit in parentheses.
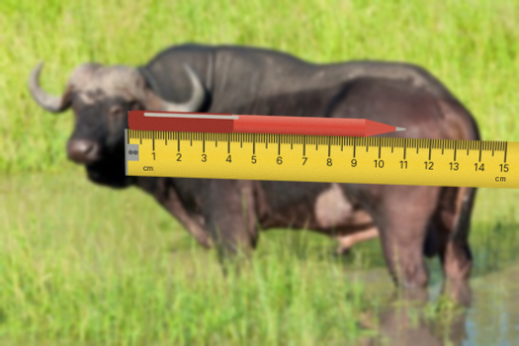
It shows 11 (cm)
